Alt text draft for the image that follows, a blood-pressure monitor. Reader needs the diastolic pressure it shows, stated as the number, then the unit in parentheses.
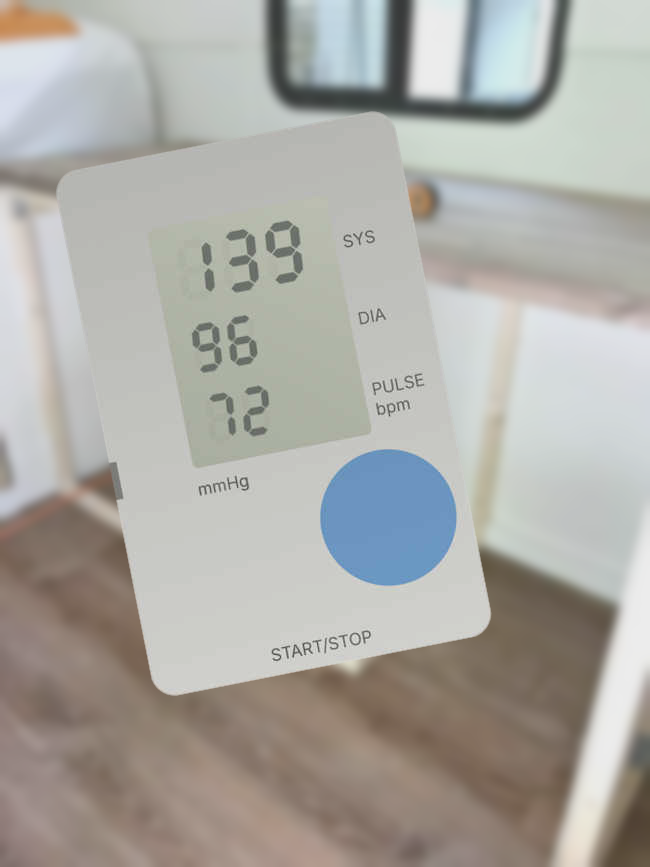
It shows 96 (mmHg)
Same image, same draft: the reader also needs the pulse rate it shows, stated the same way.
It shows 72 (bpm)
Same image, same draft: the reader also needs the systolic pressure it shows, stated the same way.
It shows 139 (mmHg)
